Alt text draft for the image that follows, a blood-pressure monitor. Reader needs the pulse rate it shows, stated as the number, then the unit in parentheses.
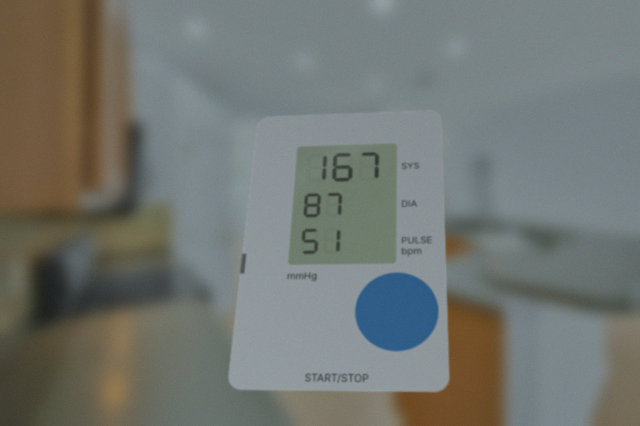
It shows 51 (bpm)
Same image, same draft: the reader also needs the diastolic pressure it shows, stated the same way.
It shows 87 (mmHg)
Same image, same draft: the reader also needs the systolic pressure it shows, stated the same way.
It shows 167 (mmHg)
